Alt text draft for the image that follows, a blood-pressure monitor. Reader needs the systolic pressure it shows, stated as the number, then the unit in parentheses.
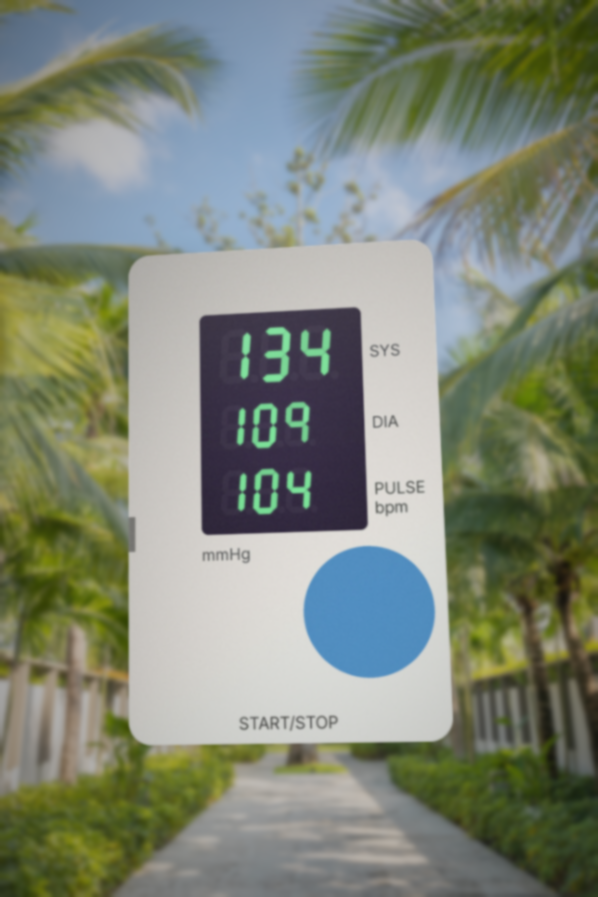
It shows 134 (mmHg)
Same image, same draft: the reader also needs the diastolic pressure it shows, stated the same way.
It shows 109 (mmHg)
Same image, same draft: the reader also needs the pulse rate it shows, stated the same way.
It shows 104 (bpm)
